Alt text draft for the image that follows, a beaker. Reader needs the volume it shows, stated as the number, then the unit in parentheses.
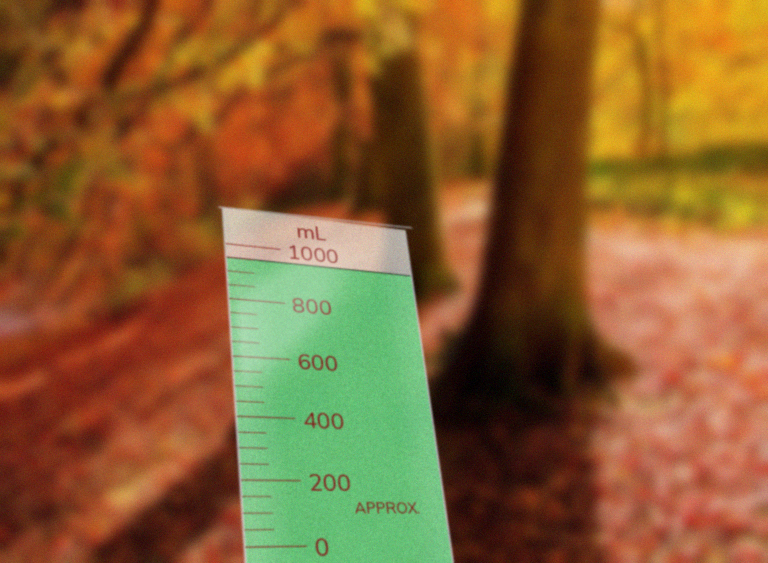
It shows 950 (mL)
